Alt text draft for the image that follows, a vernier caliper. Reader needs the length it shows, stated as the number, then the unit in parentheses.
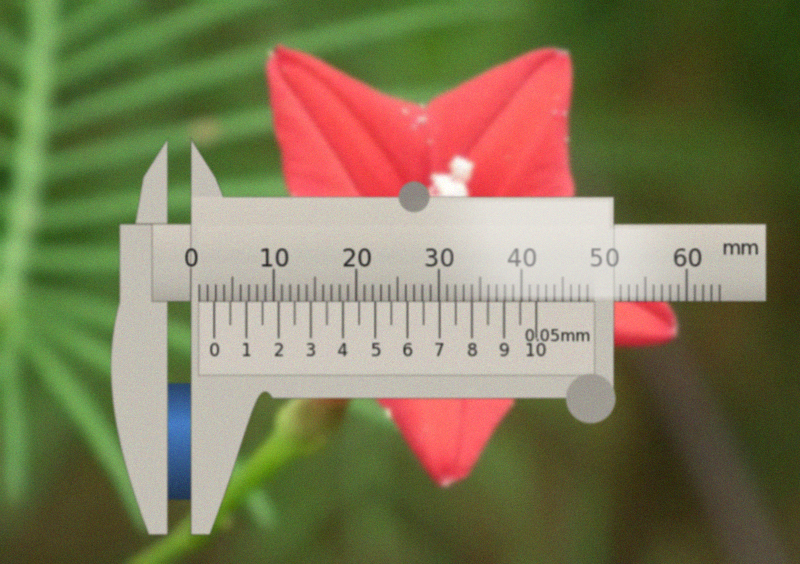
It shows 2.8 (mm)
